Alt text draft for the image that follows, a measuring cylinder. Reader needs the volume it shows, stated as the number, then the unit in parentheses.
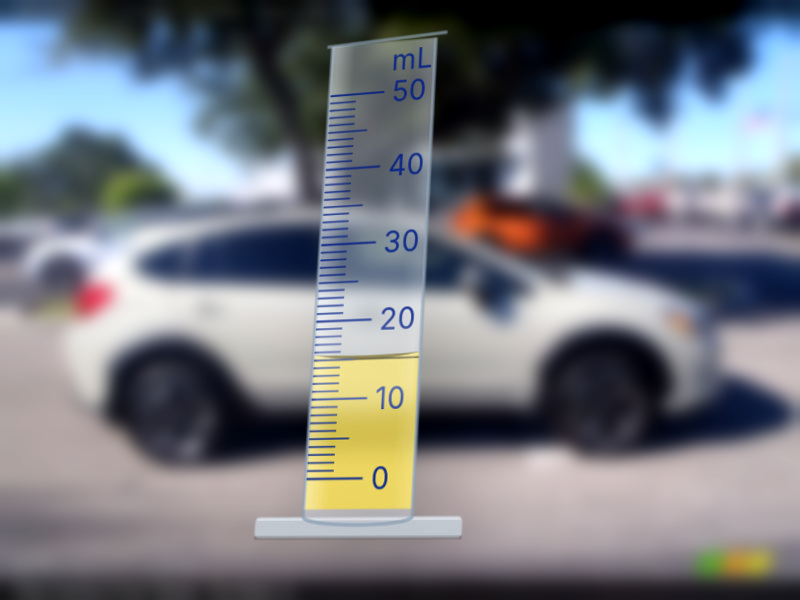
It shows 15 (mL)
